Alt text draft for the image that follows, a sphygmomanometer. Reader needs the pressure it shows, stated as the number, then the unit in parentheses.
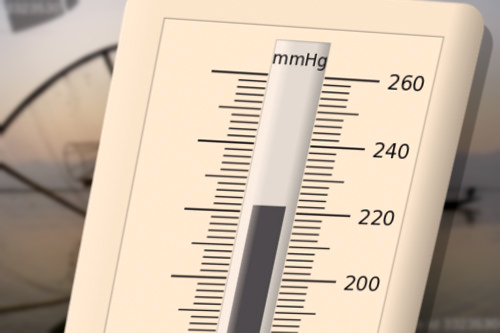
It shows 222 (mmHg)
